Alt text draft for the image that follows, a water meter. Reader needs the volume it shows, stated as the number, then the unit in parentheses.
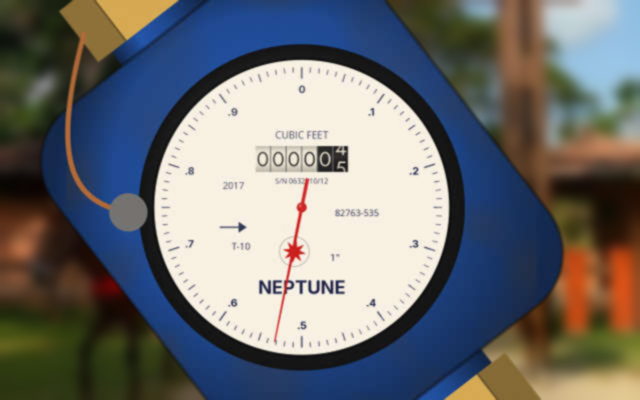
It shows 4.53 (ft³)
